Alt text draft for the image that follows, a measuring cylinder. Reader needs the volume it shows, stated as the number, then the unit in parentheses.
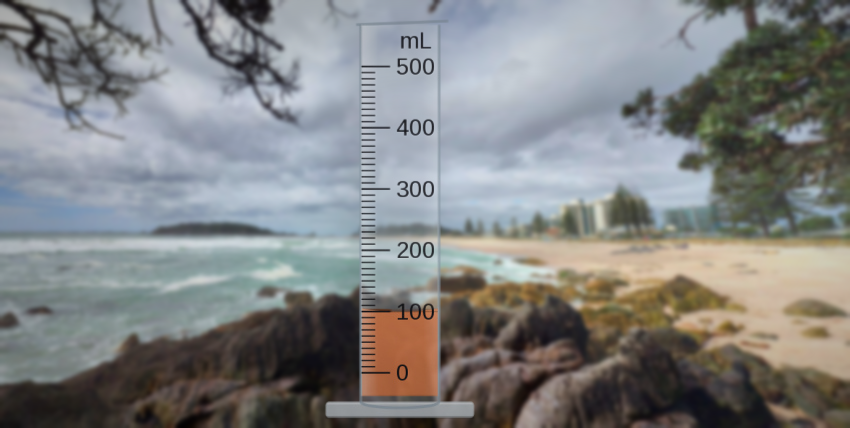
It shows 100 (mL)
